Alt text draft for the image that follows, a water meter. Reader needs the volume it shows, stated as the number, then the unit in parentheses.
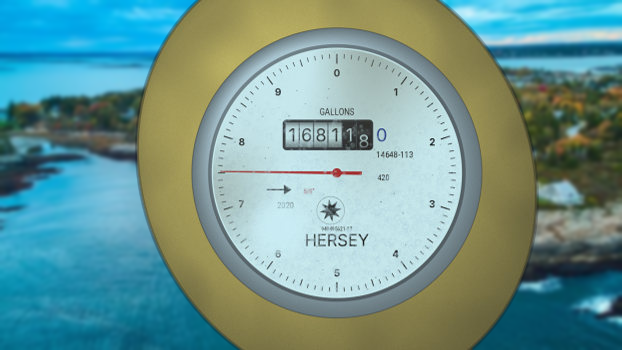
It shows 1681177.5 (gal)
